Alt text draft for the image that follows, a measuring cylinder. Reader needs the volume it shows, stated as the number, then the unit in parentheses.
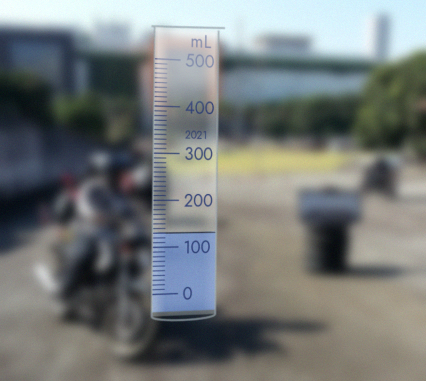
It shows 130 (mL)
